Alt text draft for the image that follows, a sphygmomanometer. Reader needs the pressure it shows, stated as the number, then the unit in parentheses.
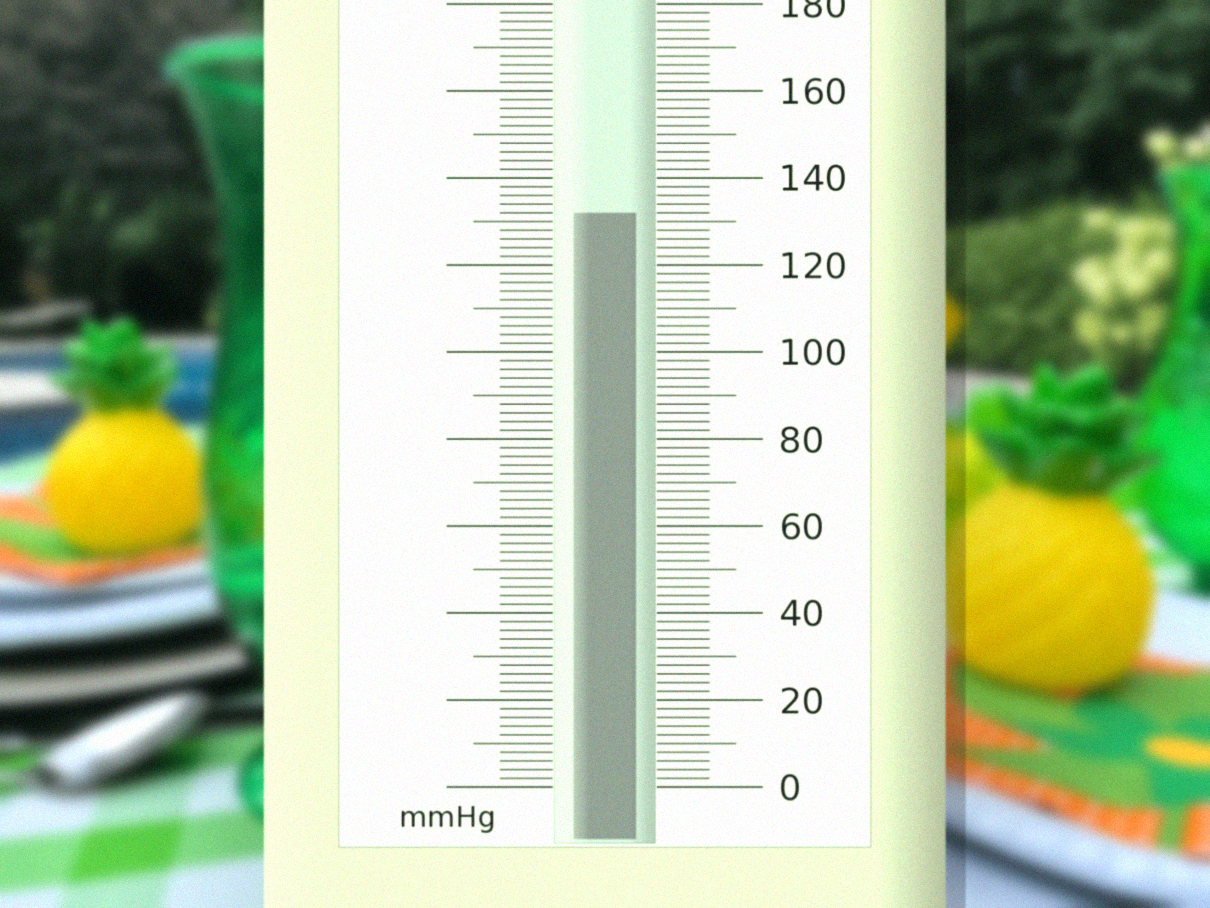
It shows 132 (mmHg)
